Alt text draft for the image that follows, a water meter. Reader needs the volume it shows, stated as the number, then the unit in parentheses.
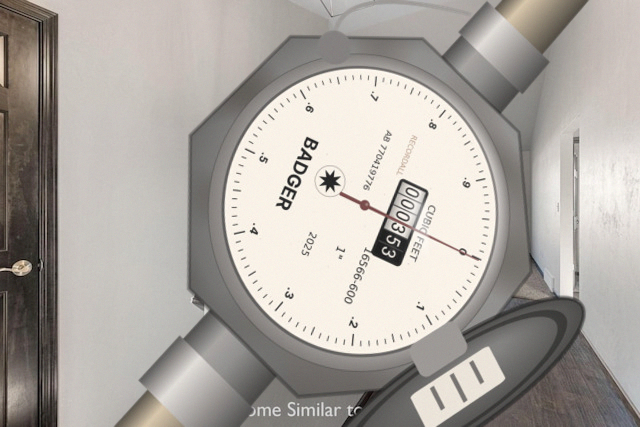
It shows 353.00 (ft³)
